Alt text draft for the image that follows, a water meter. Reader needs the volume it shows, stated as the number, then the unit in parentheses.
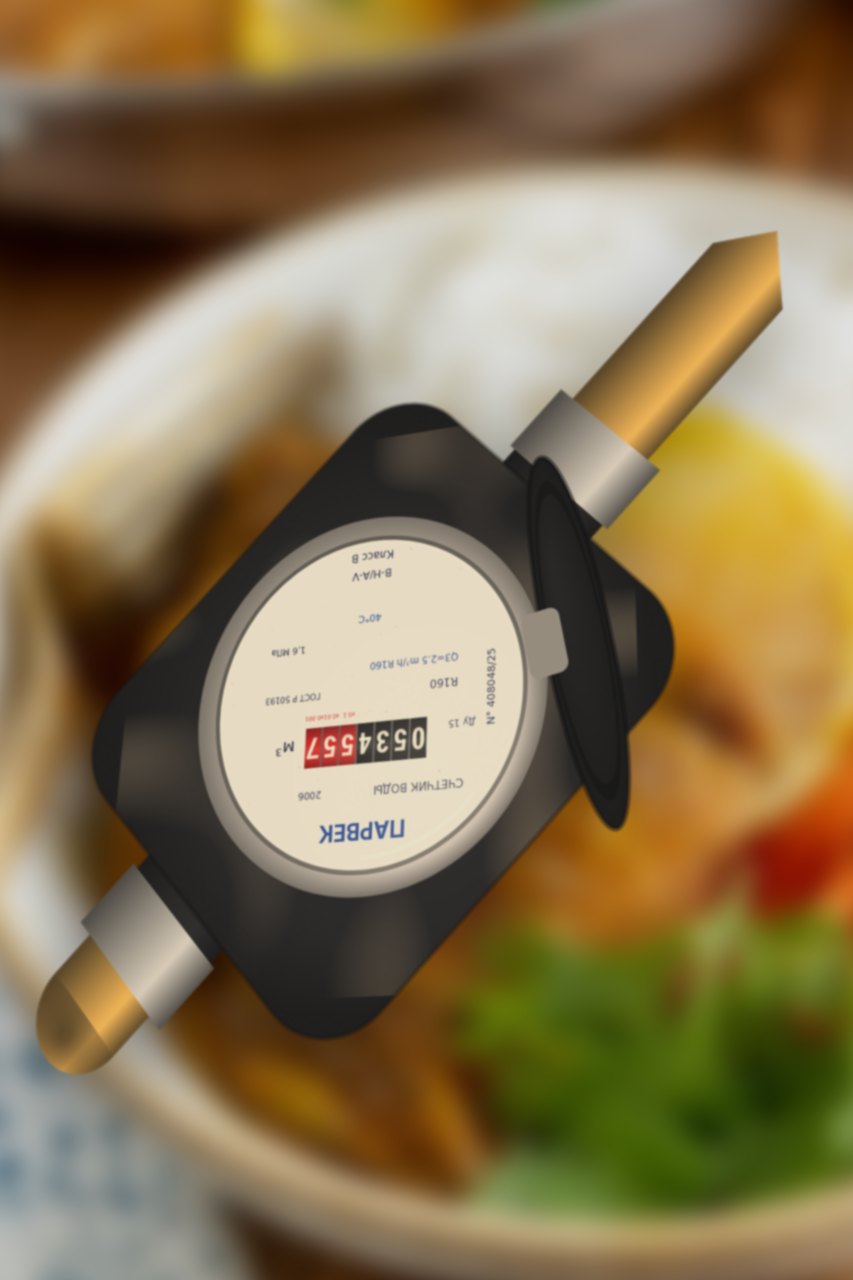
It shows 534.557 (m³)
